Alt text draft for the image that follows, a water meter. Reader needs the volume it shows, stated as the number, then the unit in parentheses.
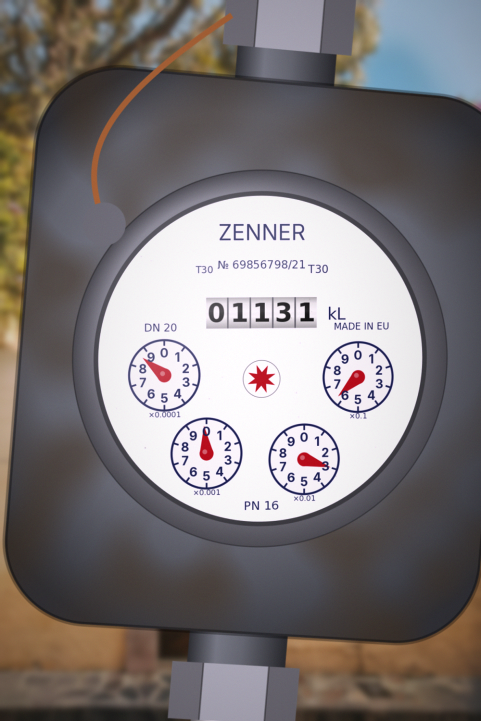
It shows 1131.6298 (kL)
